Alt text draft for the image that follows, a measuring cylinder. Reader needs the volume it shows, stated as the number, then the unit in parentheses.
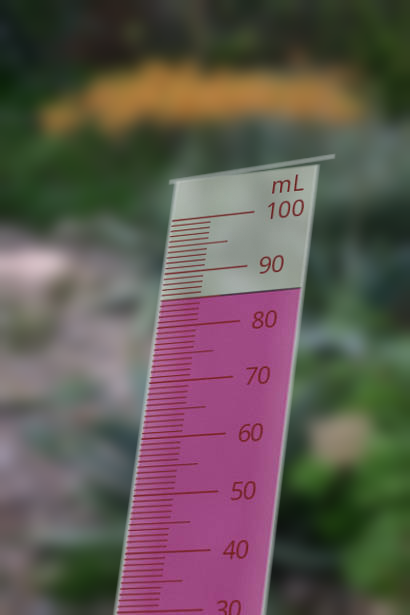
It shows 85 (mL)
